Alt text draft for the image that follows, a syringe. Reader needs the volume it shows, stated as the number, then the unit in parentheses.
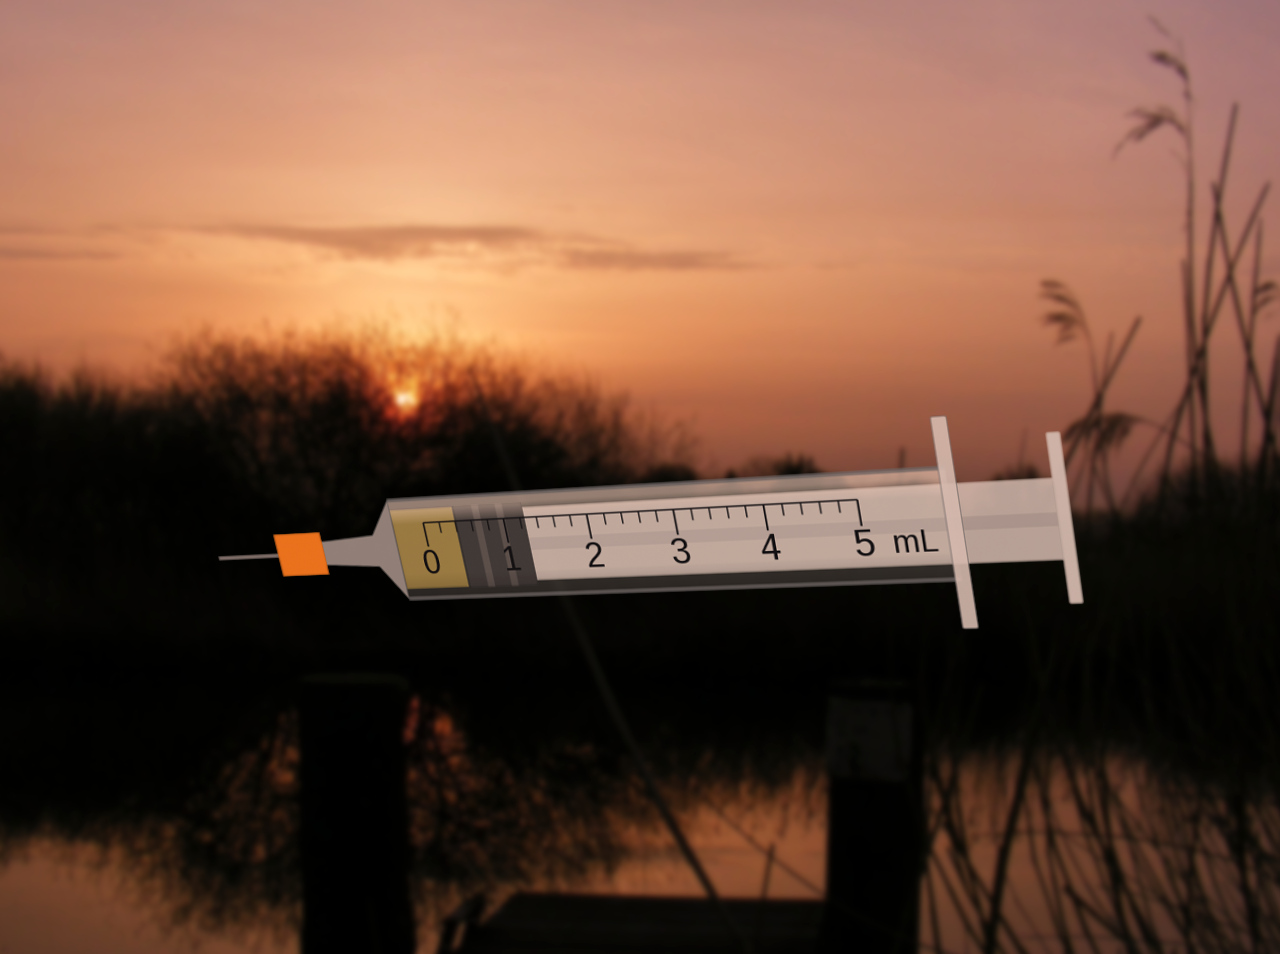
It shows 0.4 (mL)
